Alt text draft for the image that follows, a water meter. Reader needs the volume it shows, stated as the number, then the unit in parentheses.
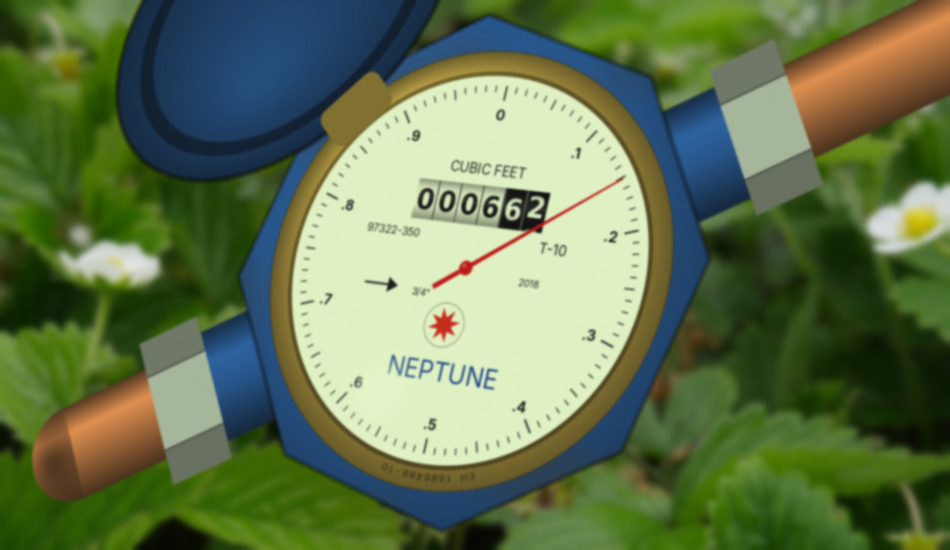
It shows 662.15 (ft³)
